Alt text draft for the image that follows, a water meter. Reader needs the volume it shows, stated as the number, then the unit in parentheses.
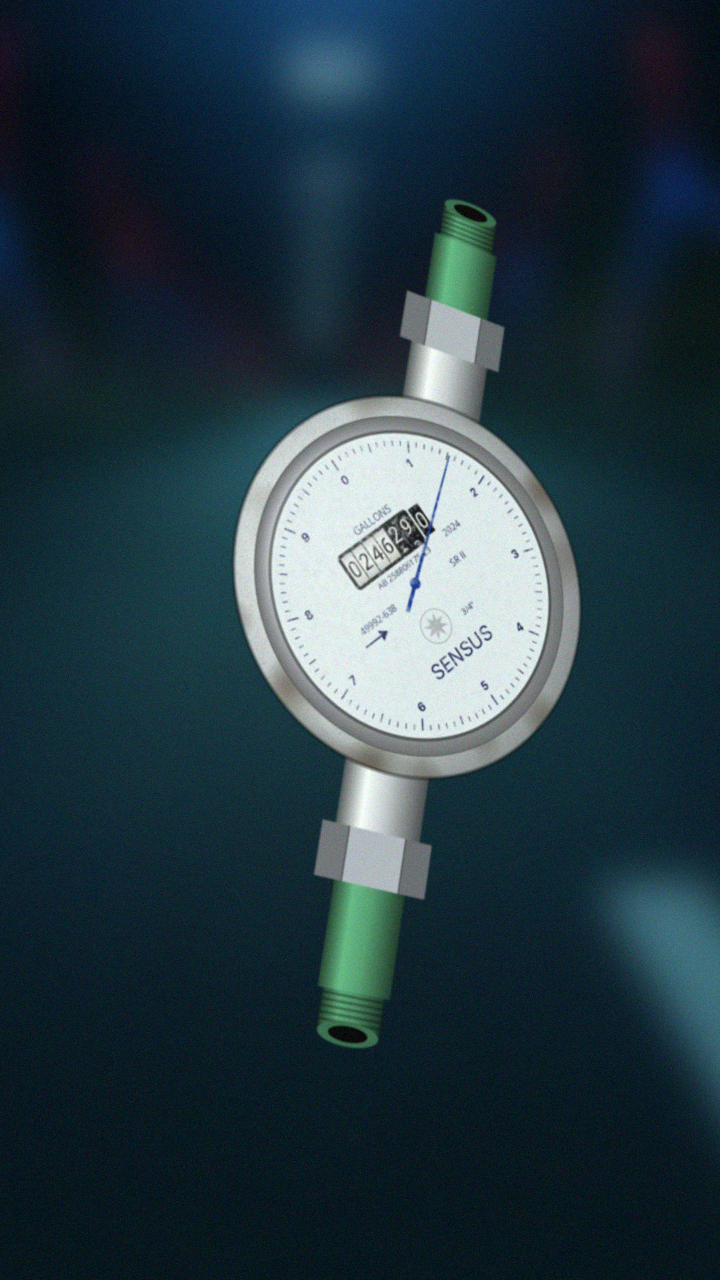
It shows 246291.5 (gal)
